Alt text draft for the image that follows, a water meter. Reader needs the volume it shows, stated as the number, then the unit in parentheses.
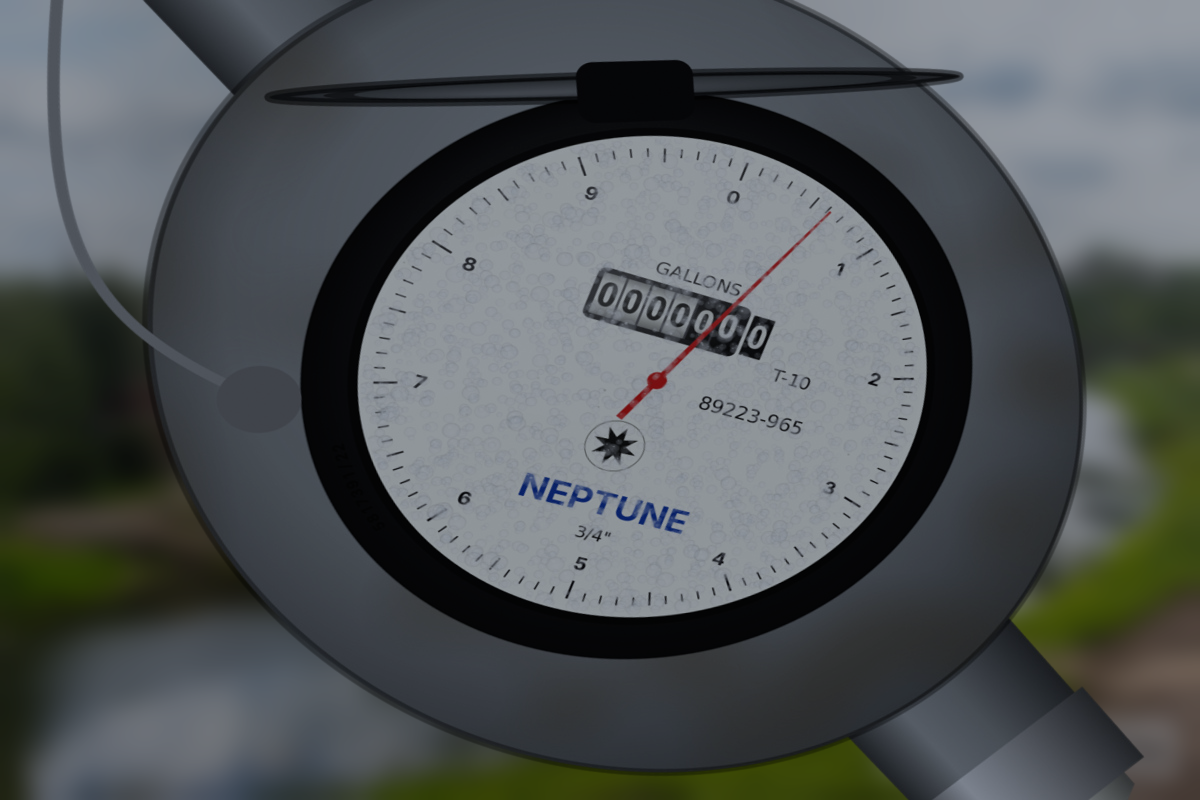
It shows 0.6 (gal)
